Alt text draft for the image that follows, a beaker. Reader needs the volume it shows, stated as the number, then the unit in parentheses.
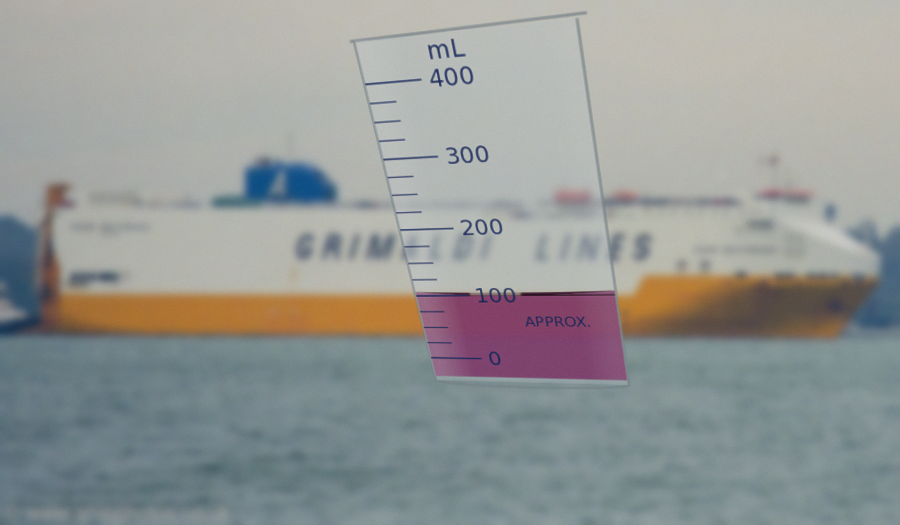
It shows 100 (mL)
